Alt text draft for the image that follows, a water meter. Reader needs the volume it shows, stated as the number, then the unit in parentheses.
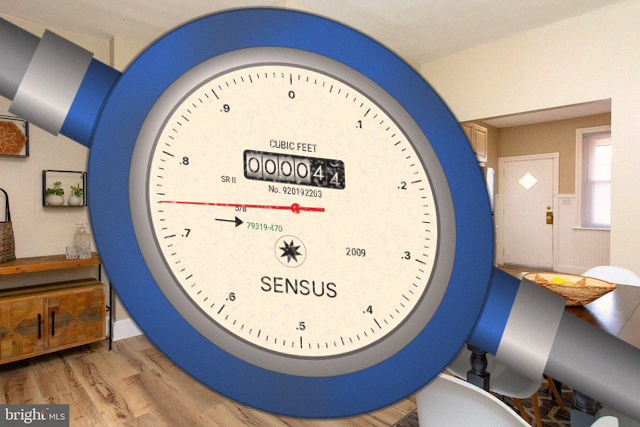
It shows 43.74 (ft³)
